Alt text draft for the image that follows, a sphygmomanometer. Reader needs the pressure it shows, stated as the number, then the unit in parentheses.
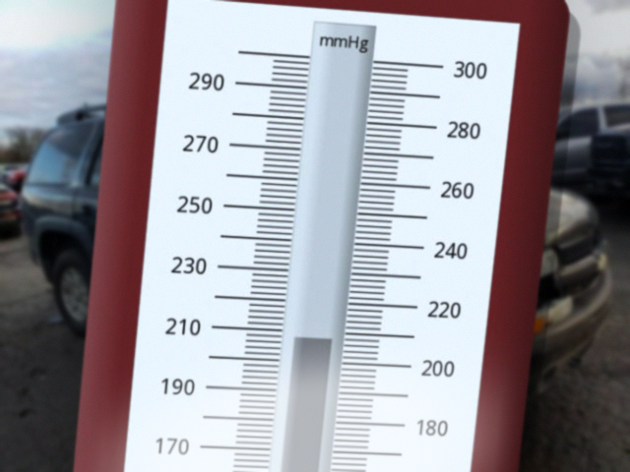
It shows 208 (mmHg)
